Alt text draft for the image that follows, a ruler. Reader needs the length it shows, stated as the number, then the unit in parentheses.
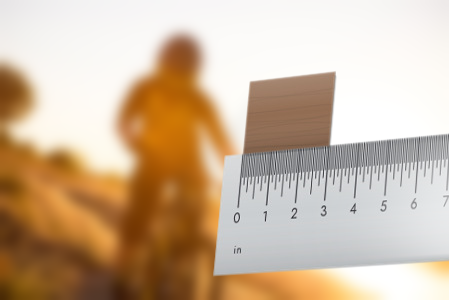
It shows 3 (in)
